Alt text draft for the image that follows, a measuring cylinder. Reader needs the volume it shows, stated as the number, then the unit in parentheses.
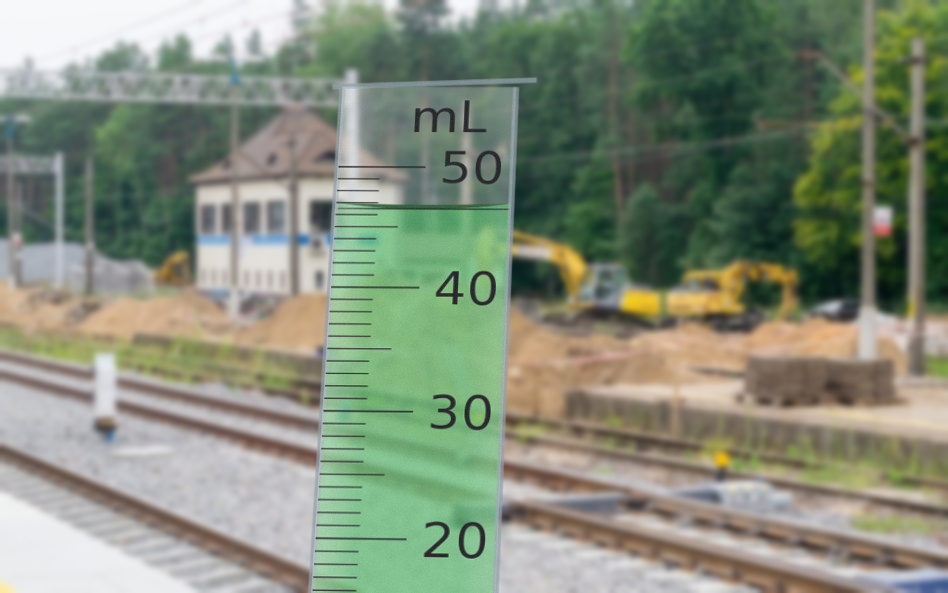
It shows 46.5 (mL)
